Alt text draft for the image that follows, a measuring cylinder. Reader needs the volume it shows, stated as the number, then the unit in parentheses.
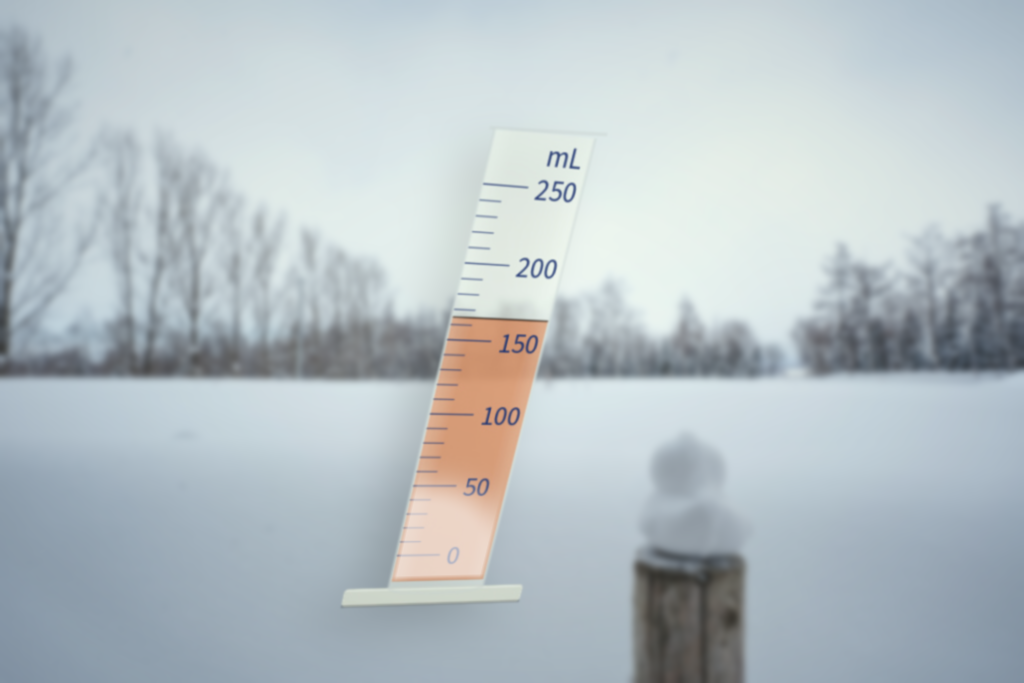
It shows 165 (mL)
